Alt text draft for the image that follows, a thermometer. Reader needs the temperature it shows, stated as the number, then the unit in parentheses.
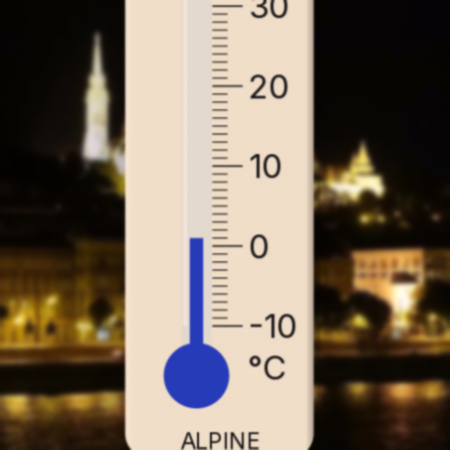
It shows 1 (°C)
